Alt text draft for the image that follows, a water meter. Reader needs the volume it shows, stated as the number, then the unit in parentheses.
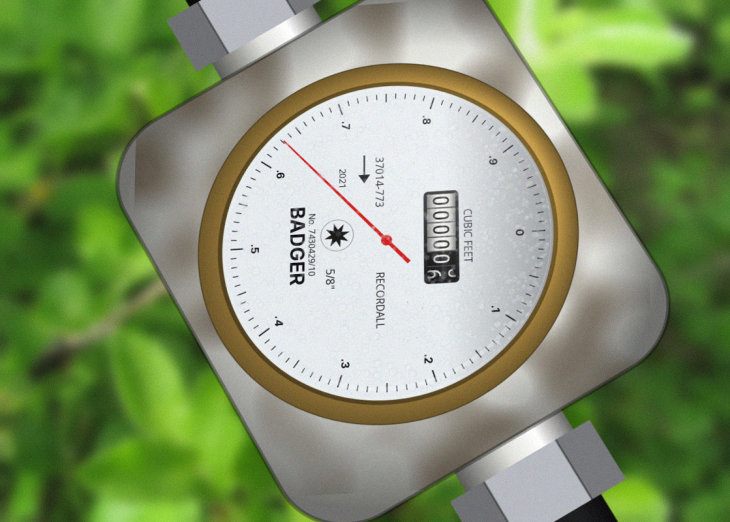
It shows 5.63 (ft³)
